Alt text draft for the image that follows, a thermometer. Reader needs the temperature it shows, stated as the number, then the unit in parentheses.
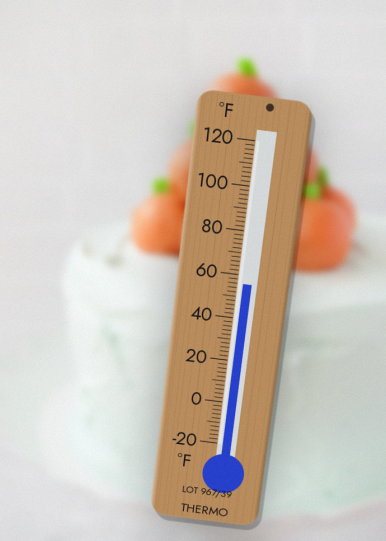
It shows 56 (°F)
